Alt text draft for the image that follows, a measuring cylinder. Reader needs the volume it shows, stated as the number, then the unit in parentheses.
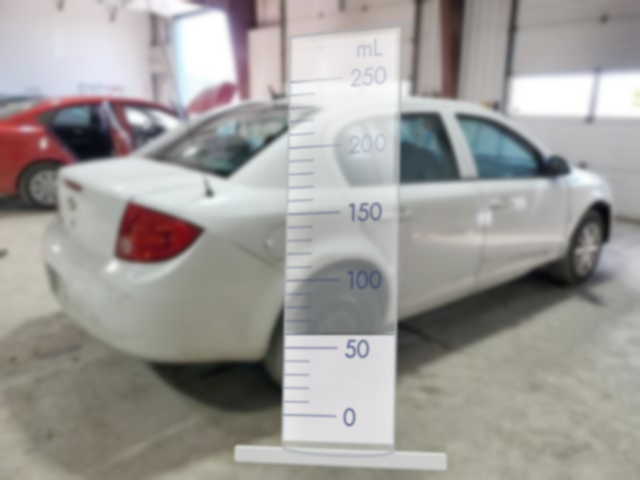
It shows 60 (mL)
